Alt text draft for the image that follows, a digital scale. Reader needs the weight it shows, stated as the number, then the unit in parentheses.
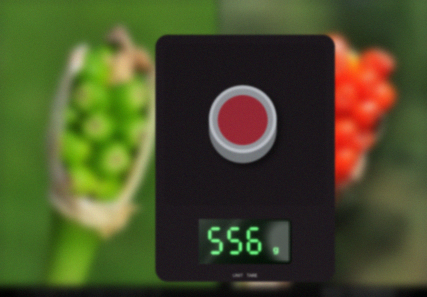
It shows 556 (g)
